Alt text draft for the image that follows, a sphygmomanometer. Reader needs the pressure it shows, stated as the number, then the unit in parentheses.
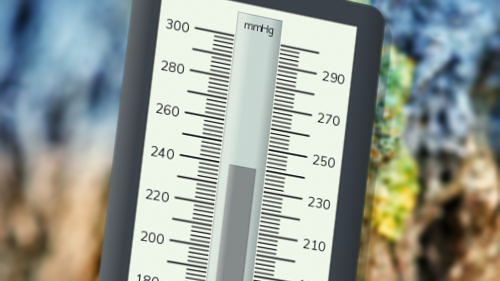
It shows 240 (mmHg)
